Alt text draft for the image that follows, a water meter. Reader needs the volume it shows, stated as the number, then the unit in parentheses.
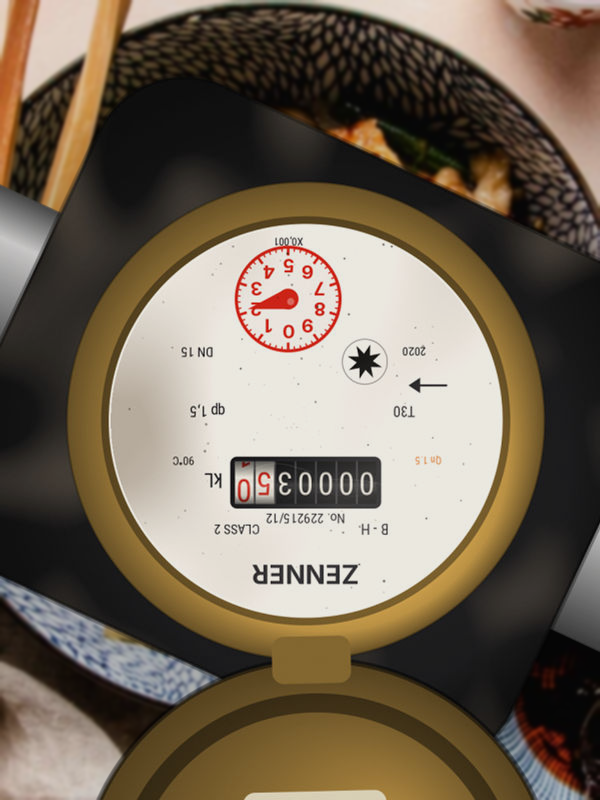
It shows 3.502 (kL)
